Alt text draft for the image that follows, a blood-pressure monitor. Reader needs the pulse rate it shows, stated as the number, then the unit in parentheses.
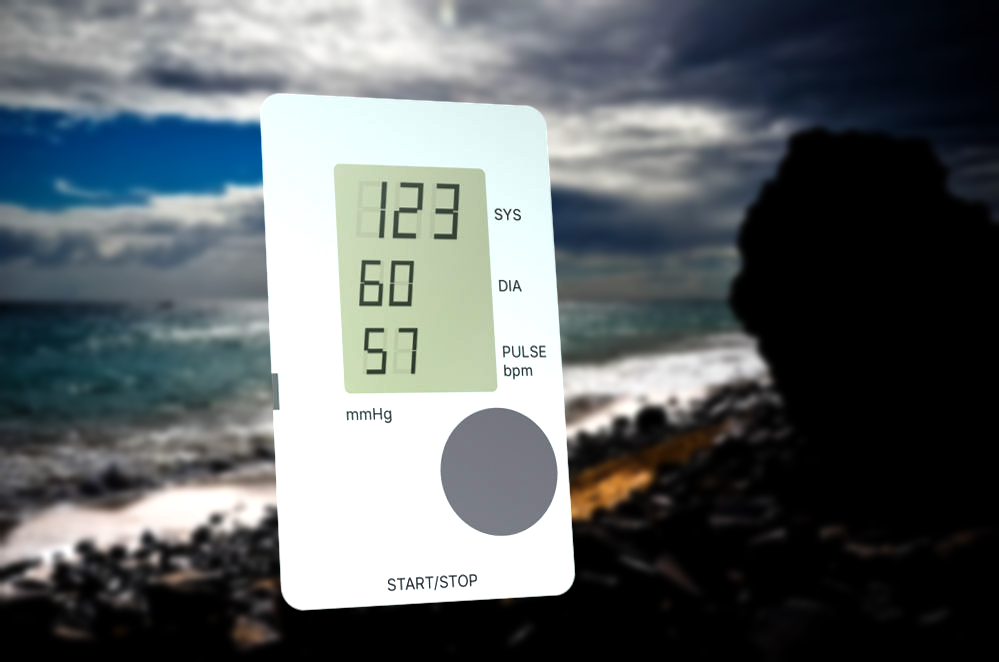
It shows 57 (bpm)
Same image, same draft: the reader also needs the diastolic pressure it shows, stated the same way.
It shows 60 (mmHg)
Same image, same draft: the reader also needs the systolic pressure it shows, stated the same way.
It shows 123 (mmHg)
